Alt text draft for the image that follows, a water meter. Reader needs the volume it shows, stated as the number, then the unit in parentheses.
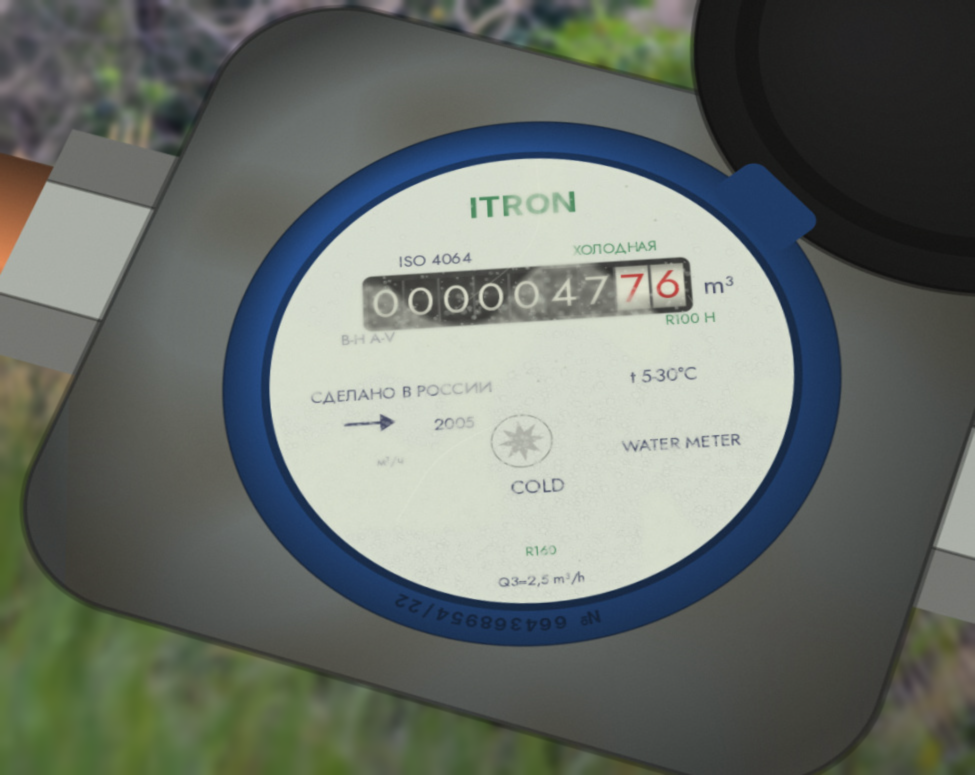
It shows 47.76 (m³)
